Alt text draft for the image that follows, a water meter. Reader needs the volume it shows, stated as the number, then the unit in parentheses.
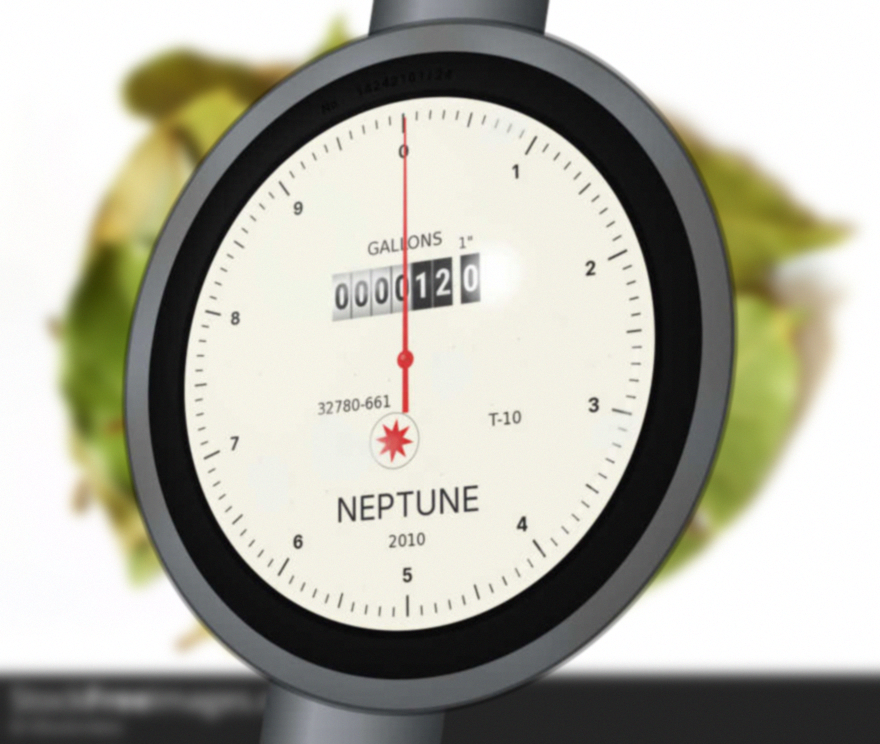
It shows 120.0 (gal)
